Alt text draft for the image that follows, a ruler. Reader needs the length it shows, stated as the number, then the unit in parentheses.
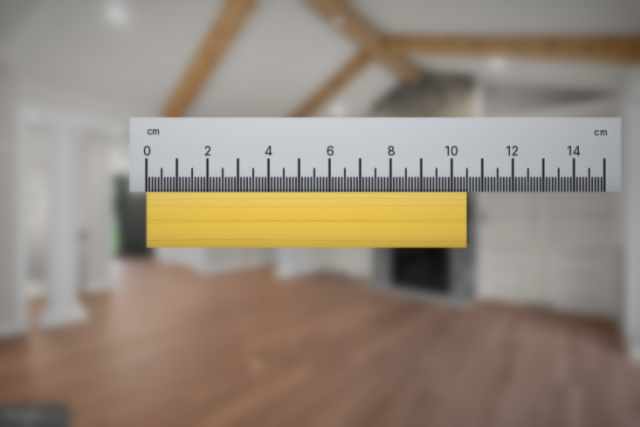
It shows 10.5 (cm)
